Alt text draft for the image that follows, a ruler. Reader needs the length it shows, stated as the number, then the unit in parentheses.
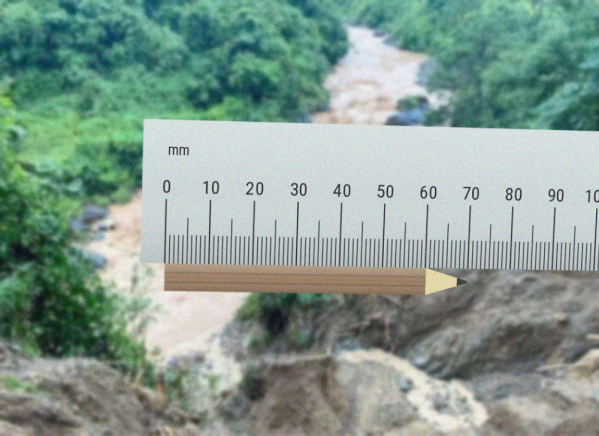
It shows 70 (mm)
